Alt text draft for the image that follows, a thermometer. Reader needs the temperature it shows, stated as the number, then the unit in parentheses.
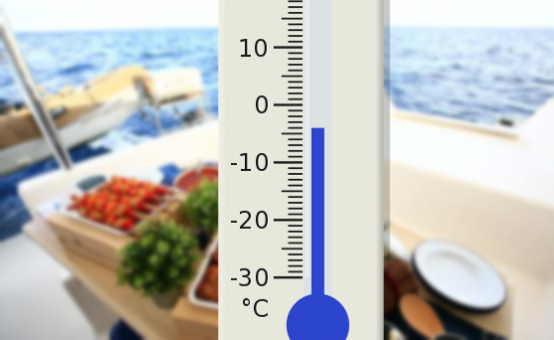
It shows -4 (°C)
